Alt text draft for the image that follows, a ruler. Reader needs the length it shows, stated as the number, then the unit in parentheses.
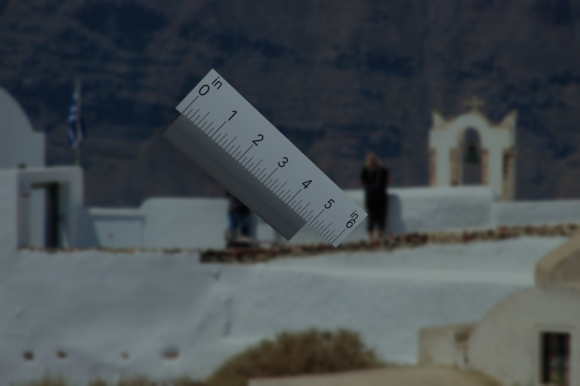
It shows 4.875 (in)
